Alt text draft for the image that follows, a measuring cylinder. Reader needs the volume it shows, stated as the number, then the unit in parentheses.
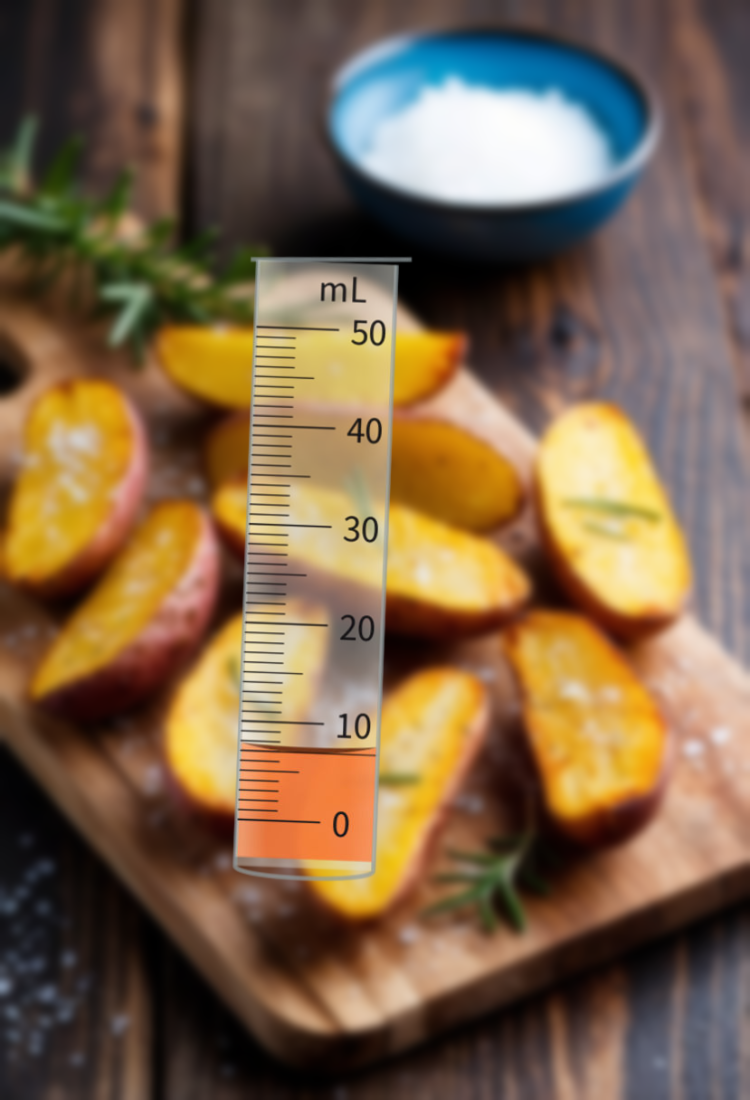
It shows 7 (mL)
